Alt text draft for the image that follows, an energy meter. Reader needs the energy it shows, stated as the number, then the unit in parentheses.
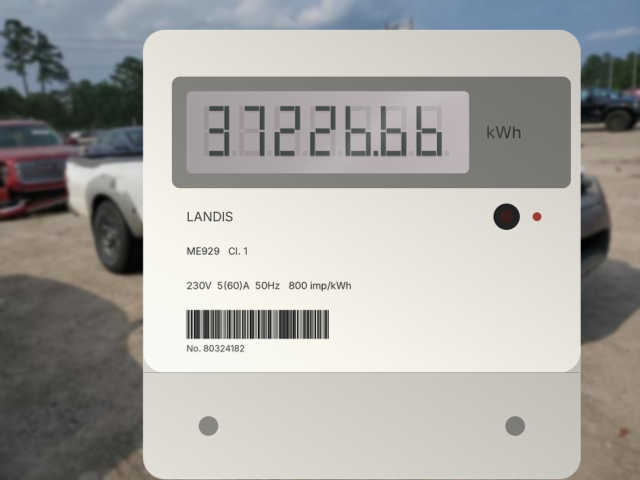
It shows 37226.66 (kWh)
